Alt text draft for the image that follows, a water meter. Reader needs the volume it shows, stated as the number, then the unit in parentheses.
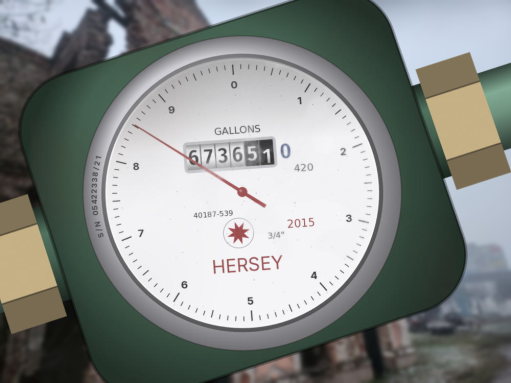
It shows 6736508.5 (gal)
